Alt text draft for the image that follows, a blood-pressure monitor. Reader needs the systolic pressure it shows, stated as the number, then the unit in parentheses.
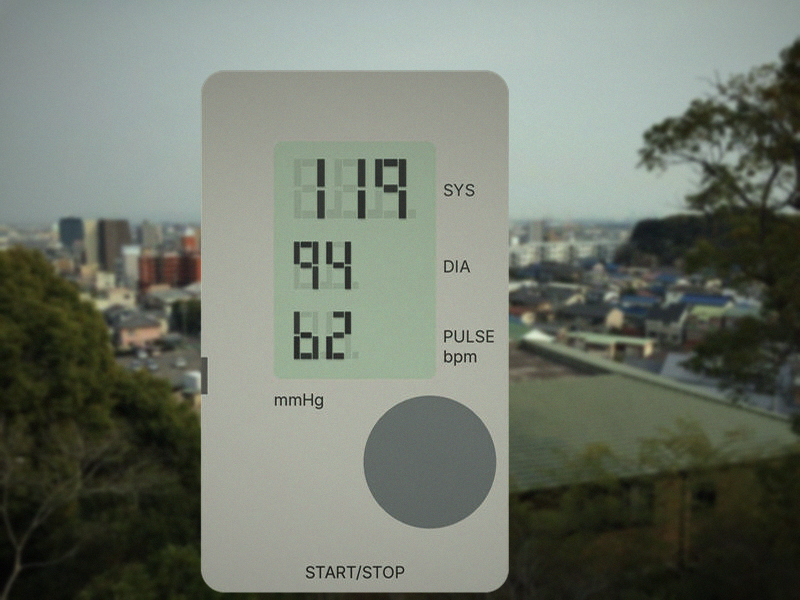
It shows 119 (mmHg)
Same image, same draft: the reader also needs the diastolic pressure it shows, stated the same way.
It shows 94 (mmHg)
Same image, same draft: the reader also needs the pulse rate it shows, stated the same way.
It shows 62 (bpm)
